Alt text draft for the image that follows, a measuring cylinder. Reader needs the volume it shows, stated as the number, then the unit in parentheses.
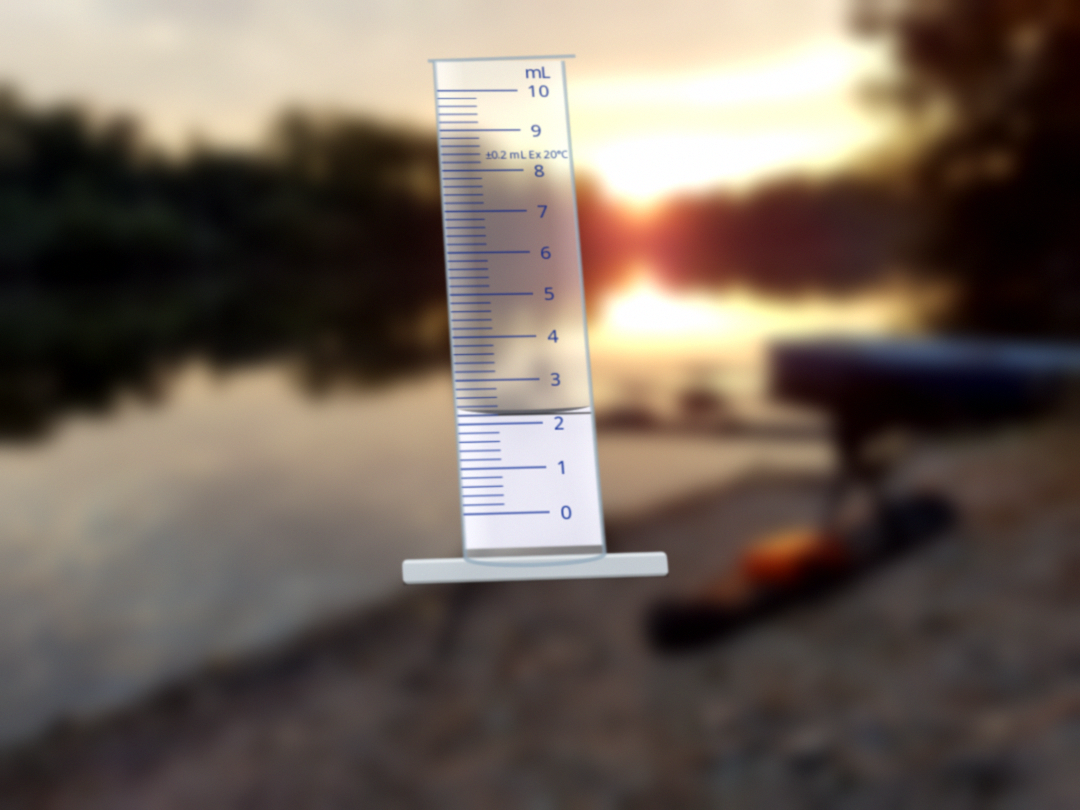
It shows 2.2 (mL)
